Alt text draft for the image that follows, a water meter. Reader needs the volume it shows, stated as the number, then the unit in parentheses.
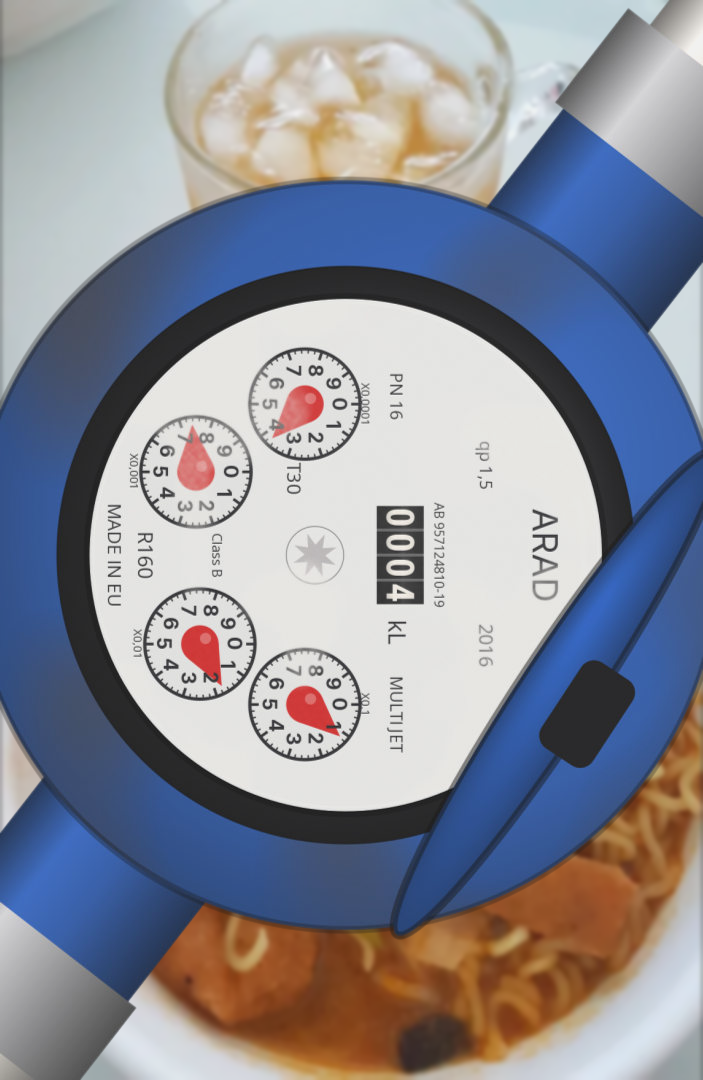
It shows 4.1173 (kL)
